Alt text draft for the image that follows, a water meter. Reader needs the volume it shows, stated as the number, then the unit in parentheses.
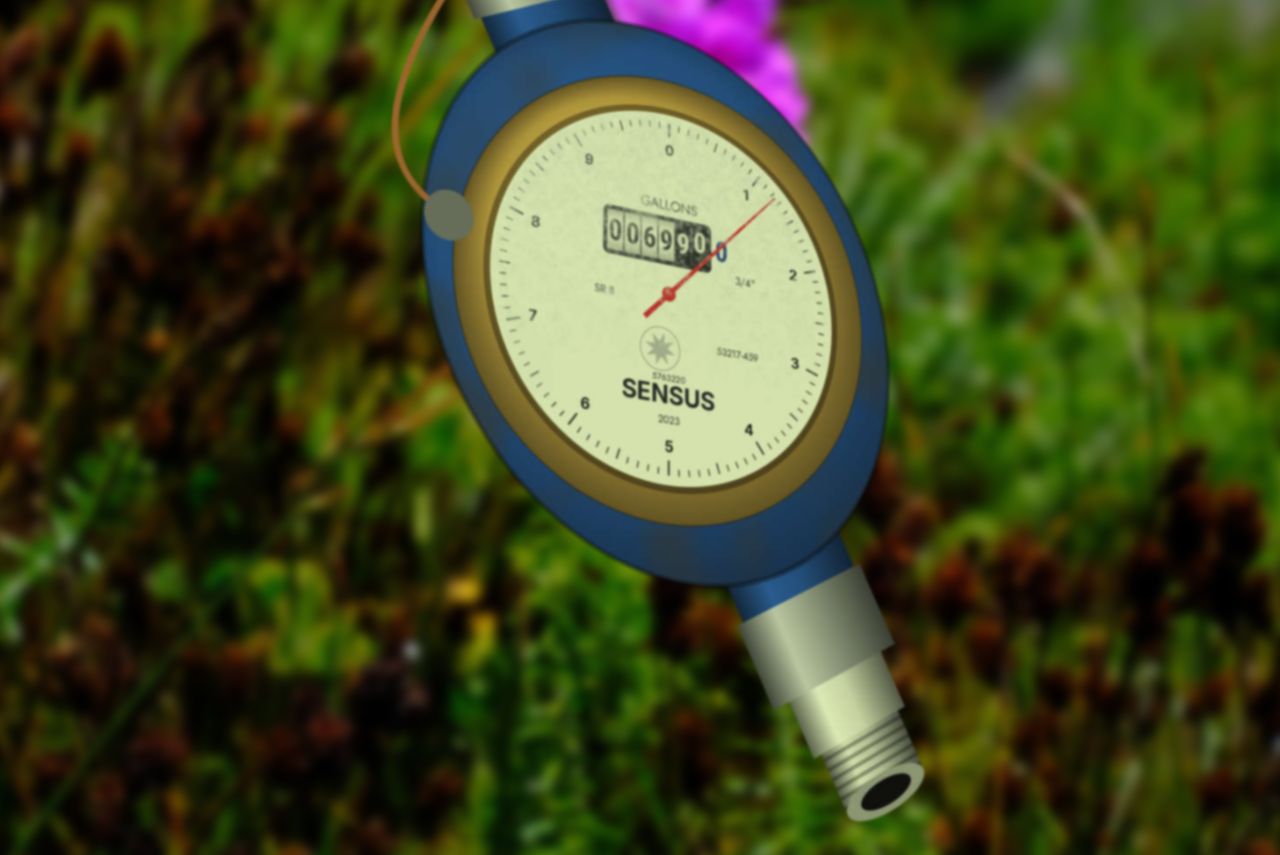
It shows 69901.2 (gal)
